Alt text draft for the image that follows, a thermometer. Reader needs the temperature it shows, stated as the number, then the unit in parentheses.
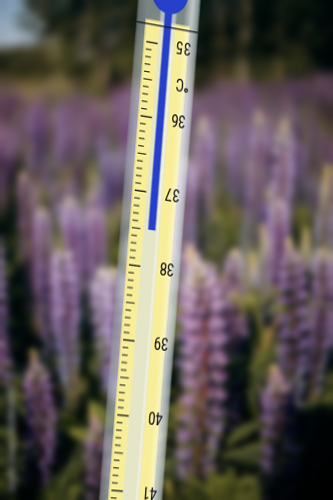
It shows 37.5 (°C)
